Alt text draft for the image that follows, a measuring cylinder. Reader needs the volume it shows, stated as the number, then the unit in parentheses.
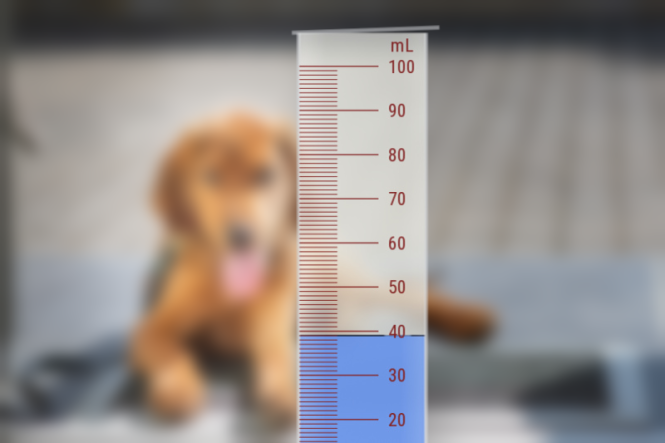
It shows 39 (mL)
